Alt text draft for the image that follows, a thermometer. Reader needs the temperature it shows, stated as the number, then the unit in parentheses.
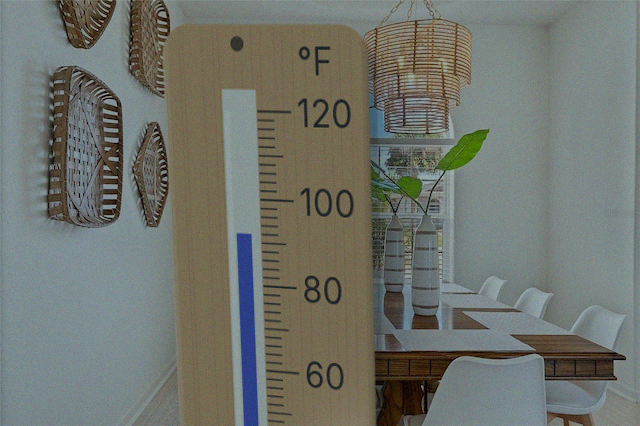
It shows 92 (°F)
